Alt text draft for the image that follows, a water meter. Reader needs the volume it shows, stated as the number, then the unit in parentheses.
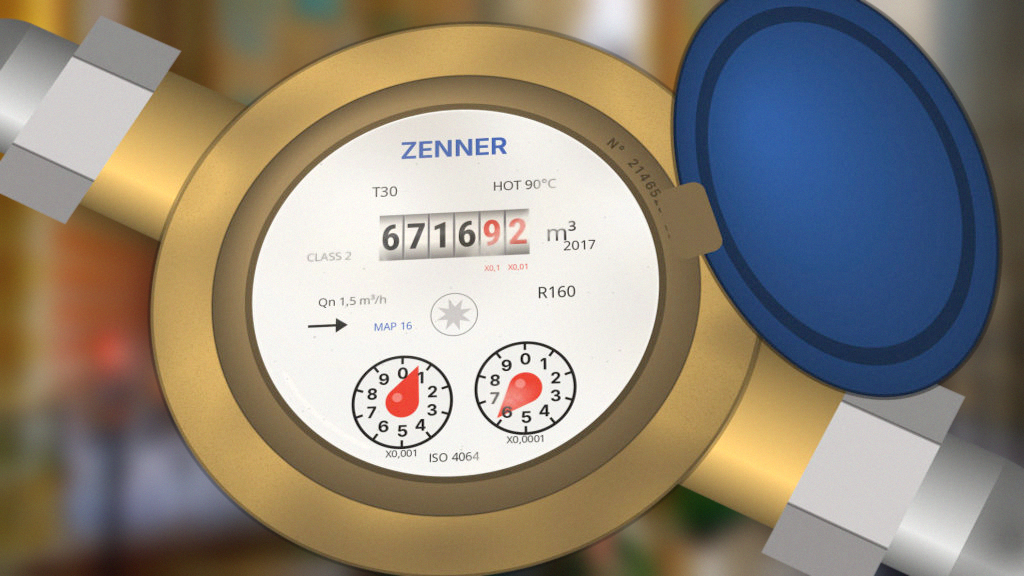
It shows 6716.9206 (m³)
